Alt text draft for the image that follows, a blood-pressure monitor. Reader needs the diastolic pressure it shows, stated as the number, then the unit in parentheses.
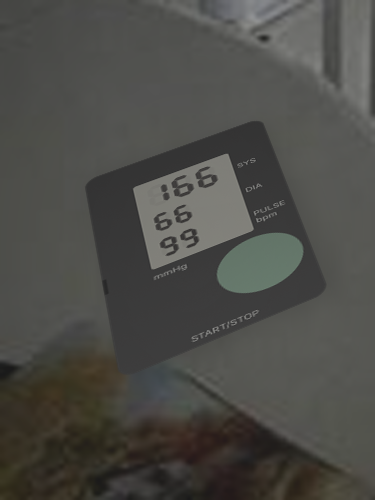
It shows 66 (mmHg)
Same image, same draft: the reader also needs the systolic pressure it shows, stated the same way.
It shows 166 (mmHg)
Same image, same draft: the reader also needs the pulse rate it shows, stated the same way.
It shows 99 (bpm)
